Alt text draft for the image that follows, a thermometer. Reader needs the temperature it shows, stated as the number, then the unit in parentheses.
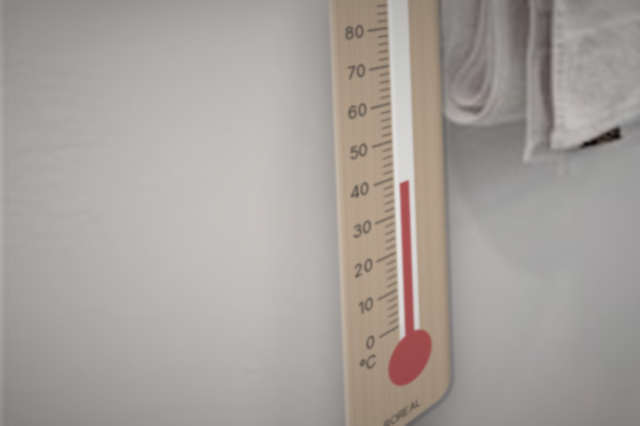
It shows 38 (°C)
